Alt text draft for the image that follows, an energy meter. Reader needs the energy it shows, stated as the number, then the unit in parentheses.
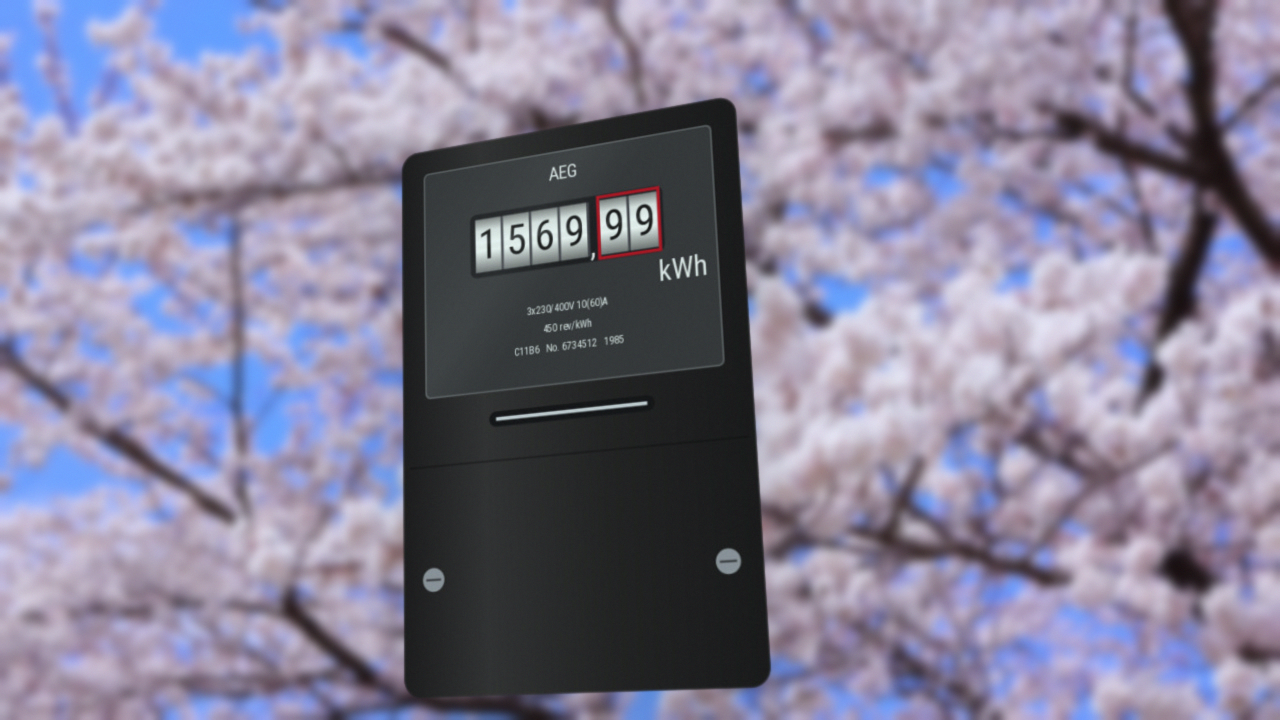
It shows 1569.99 (kWh)
